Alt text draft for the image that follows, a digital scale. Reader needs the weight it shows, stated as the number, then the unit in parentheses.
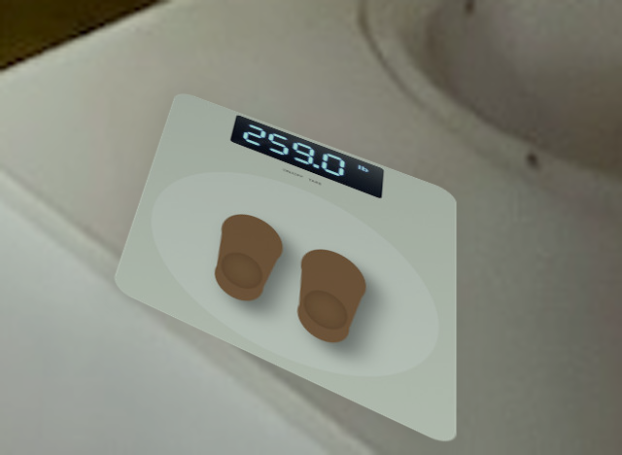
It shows 259.0 (lb)
